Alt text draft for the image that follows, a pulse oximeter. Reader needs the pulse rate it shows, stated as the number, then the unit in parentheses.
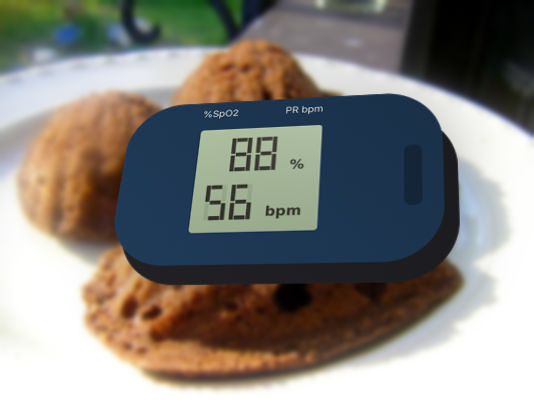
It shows 56 (bpm)
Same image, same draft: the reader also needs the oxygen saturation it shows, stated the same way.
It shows 88 (%)
